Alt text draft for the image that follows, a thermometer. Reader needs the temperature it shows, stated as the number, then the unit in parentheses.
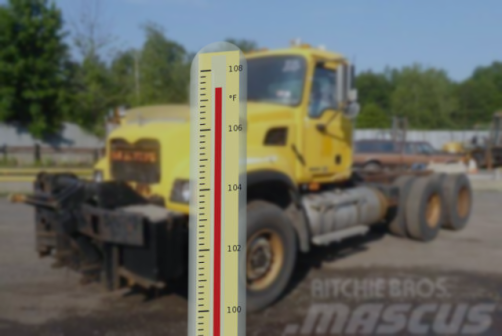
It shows 107.4 (°F)
